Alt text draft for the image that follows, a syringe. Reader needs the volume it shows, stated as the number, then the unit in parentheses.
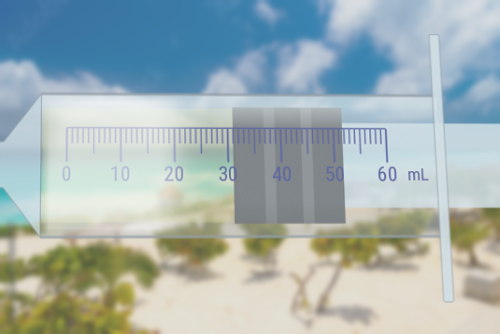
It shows 31 (mL)
